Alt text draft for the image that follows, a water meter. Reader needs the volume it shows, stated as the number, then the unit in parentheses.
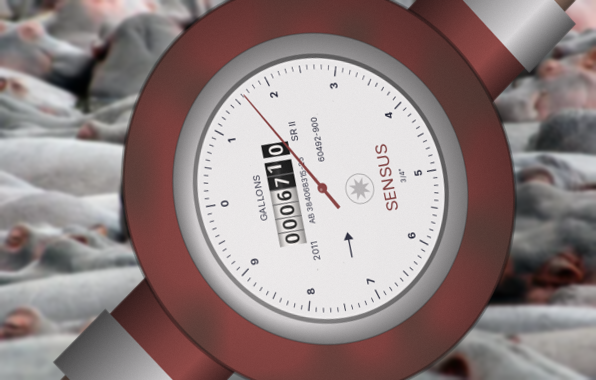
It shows 6711.6 (gal)
